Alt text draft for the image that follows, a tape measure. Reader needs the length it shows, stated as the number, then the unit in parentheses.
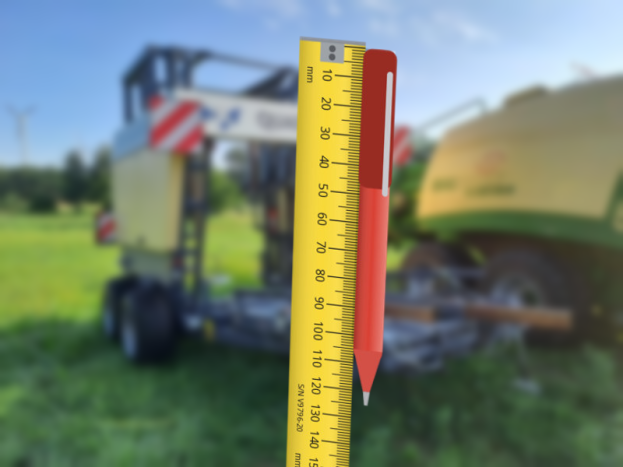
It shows 125 (mm)
